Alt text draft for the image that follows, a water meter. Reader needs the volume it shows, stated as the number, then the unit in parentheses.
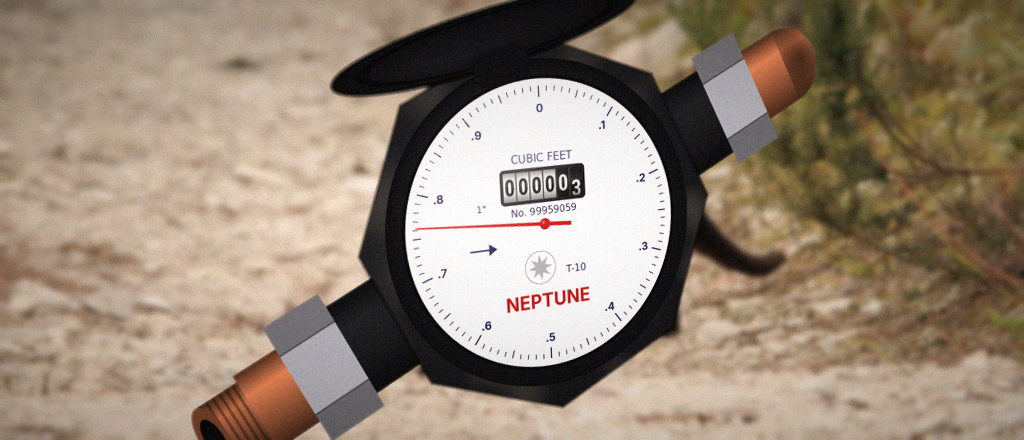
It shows 2.76 (ft³)
